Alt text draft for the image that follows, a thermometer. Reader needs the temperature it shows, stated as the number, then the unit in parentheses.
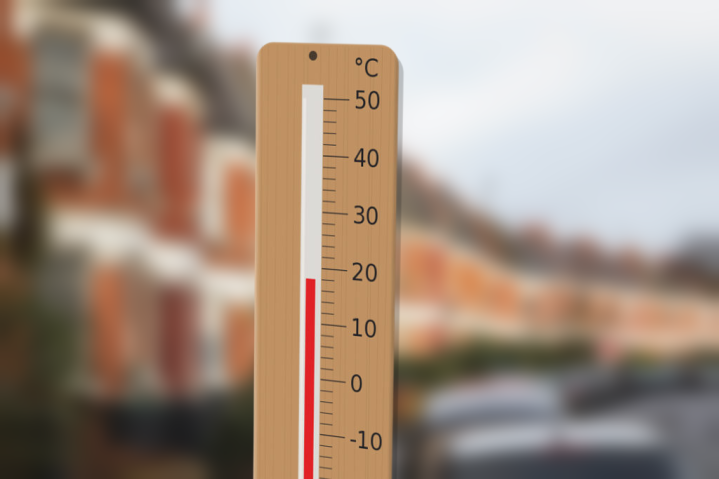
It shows 18 (°C)
